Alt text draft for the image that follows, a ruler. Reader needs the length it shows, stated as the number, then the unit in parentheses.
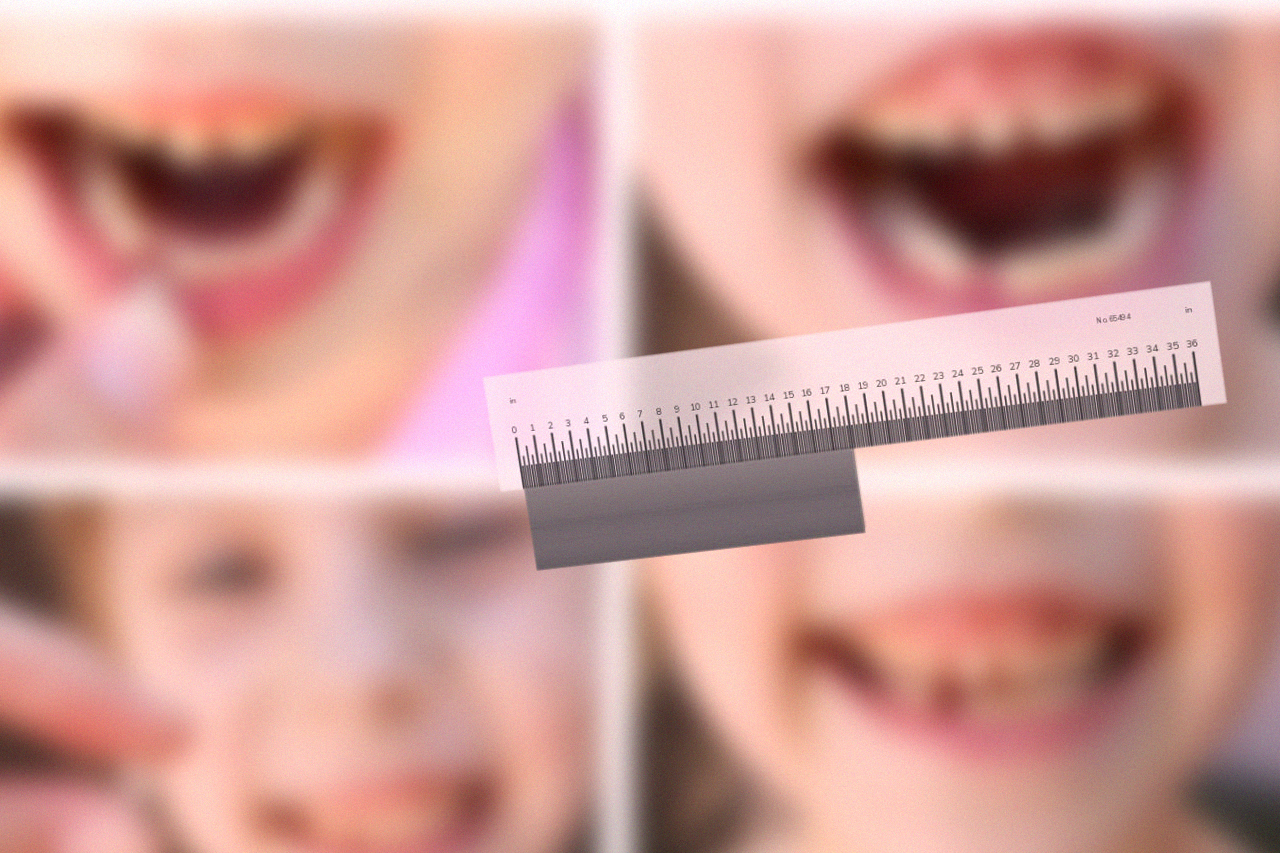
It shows 18 (in)
